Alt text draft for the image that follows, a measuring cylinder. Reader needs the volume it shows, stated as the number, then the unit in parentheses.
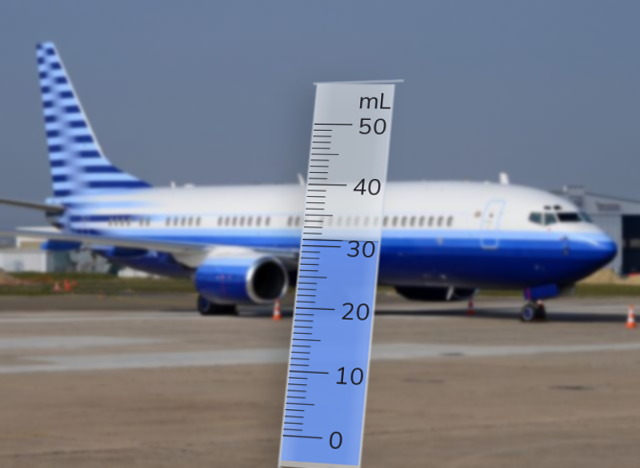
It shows 31 (mL)
